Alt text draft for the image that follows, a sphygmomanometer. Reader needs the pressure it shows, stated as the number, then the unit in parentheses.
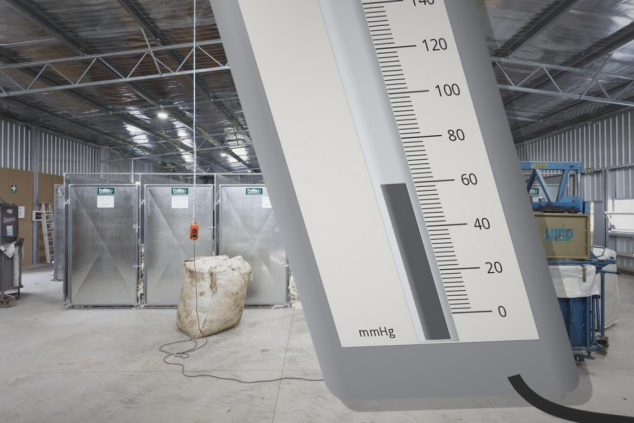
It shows 60 (mmHg)
